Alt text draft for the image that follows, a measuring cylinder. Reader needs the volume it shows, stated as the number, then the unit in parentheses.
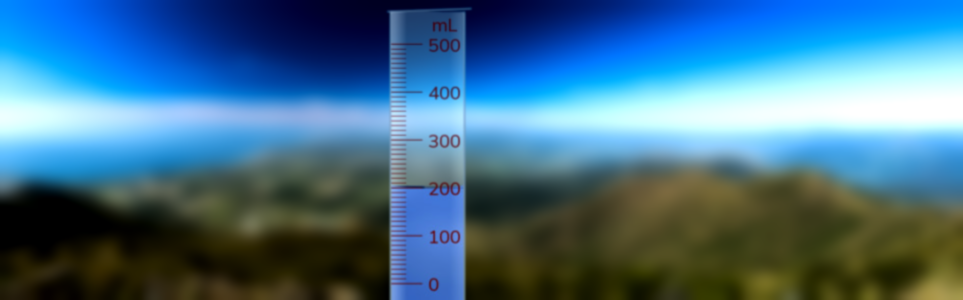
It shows 200 (mL)
